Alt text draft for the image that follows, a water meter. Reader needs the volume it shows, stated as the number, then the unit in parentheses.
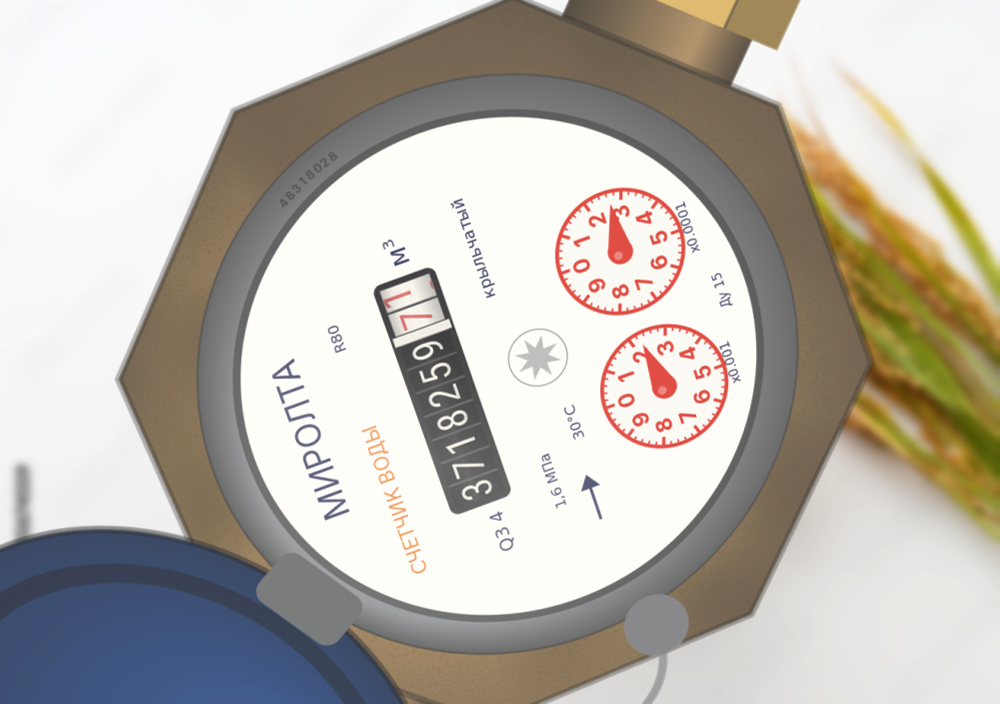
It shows 3718259.7122 (m³)
